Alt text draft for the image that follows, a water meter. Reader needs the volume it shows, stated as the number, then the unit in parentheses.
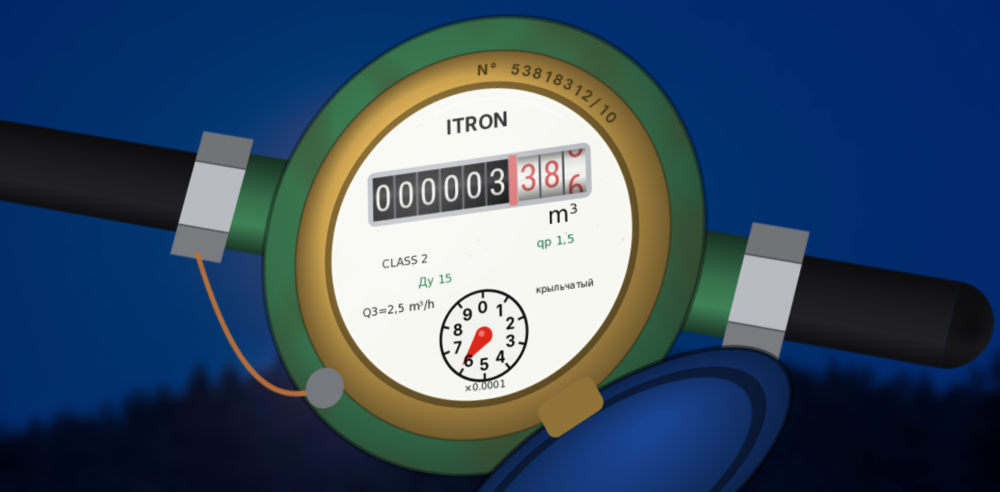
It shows 3.3856 (m³)
